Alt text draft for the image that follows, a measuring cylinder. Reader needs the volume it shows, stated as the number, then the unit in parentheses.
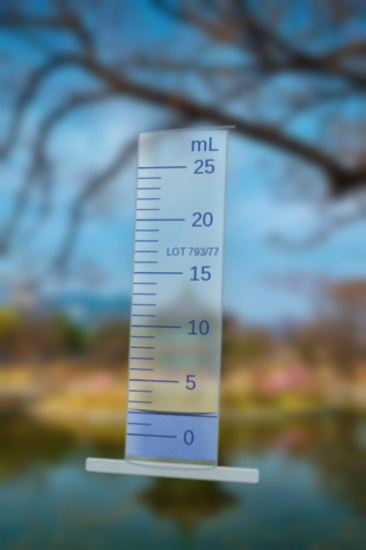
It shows 2 (mL)
